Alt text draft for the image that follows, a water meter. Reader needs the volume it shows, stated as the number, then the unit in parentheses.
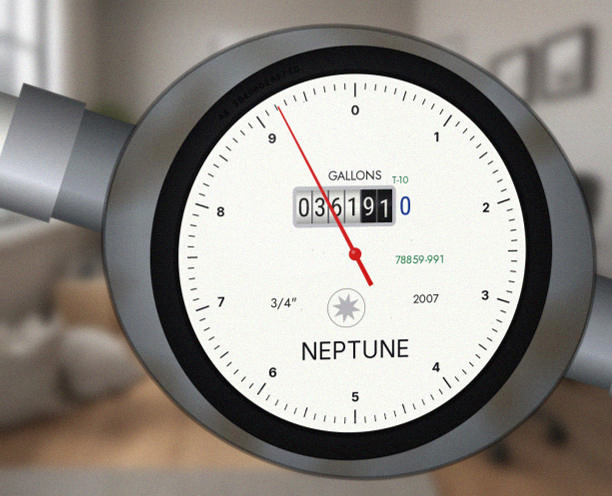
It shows 361909.2 (gal)
